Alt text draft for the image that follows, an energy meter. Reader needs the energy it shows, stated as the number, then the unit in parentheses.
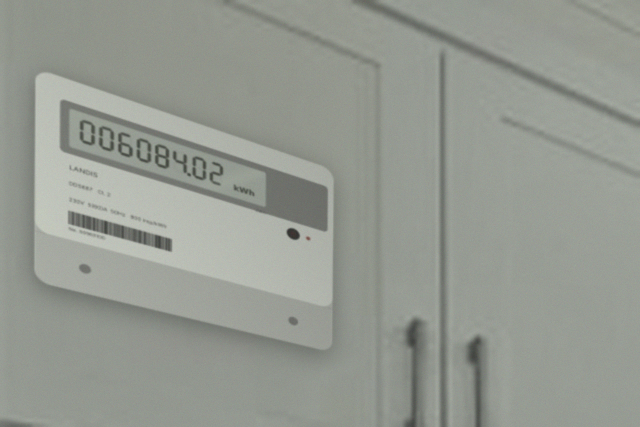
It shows 6084.02 (kWh)
